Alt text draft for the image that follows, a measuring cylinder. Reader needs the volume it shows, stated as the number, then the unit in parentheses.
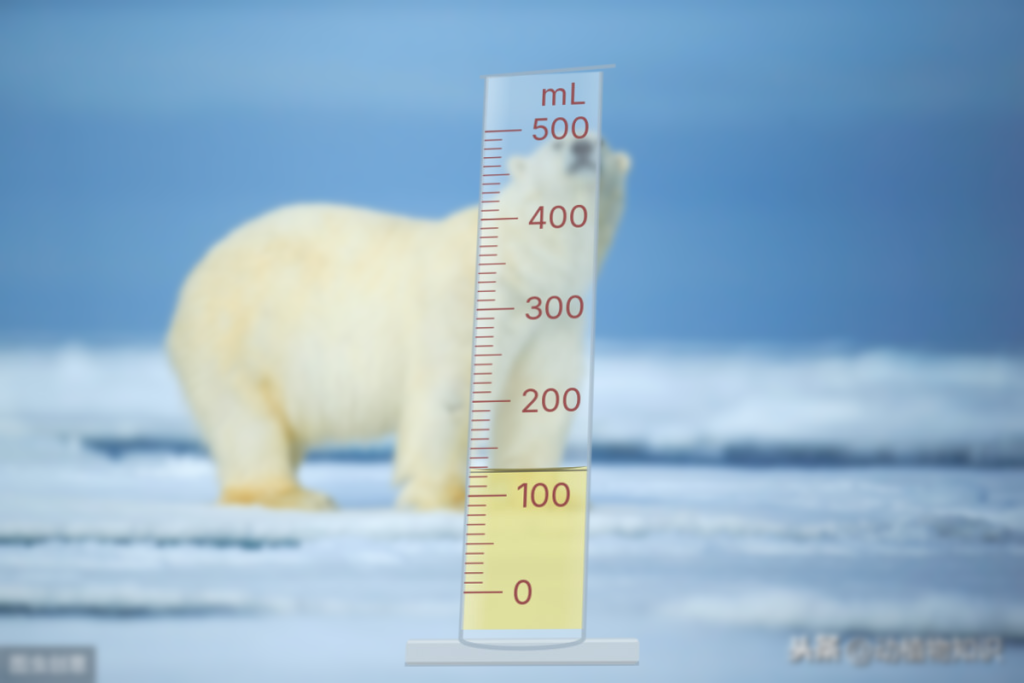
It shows 125 (mL)
